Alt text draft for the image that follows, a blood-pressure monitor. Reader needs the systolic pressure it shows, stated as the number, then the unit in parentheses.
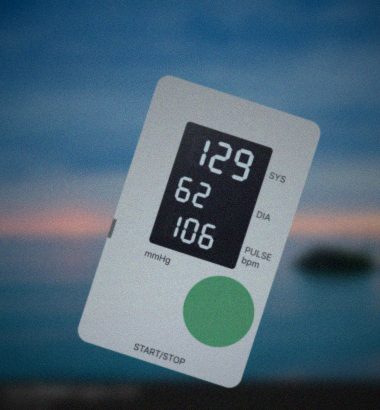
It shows 129 (mmHg)
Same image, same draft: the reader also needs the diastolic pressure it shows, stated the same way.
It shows 62 (mmHg)
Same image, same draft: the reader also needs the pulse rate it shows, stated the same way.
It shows 106 (bpm)
